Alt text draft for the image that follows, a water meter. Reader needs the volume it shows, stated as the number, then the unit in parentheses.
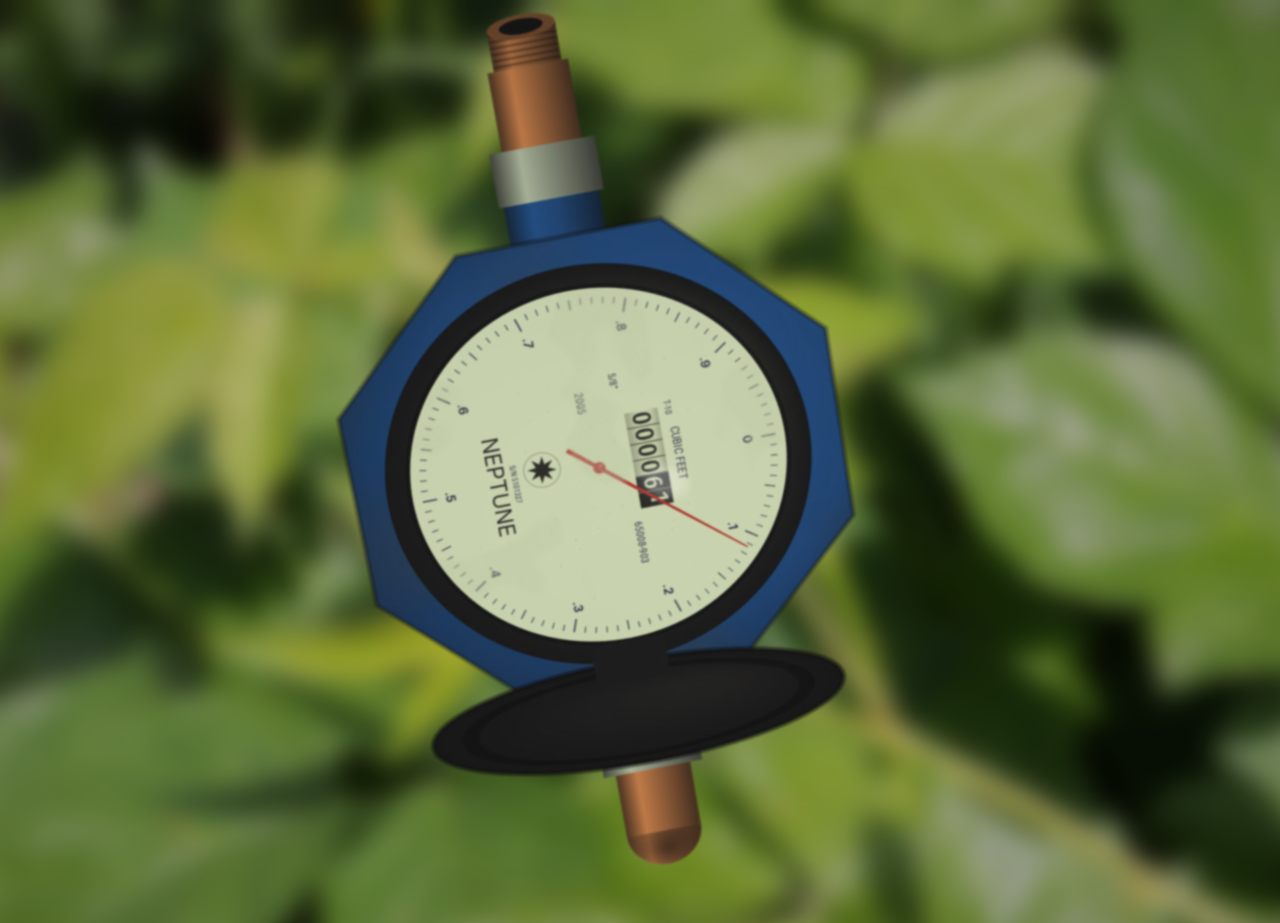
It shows 61.11 (ft³)
